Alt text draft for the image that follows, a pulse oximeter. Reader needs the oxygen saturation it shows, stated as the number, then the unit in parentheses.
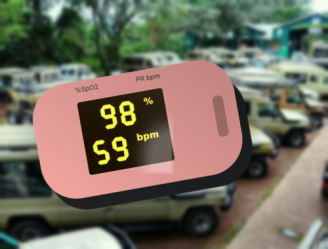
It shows 98 (%)
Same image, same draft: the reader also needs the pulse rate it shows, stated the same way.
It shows 59 (bpm)
